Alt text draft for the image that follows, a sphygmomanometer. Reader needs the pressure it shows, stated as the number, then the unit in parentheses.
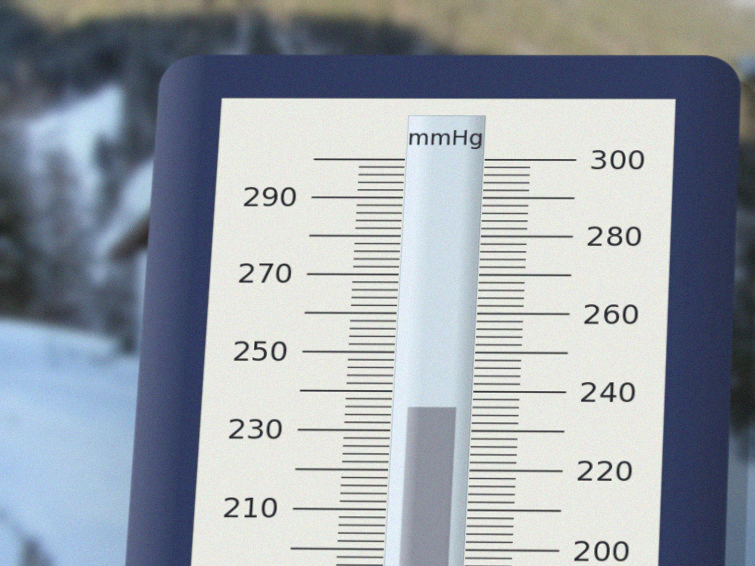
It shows 236 (mmHg)
